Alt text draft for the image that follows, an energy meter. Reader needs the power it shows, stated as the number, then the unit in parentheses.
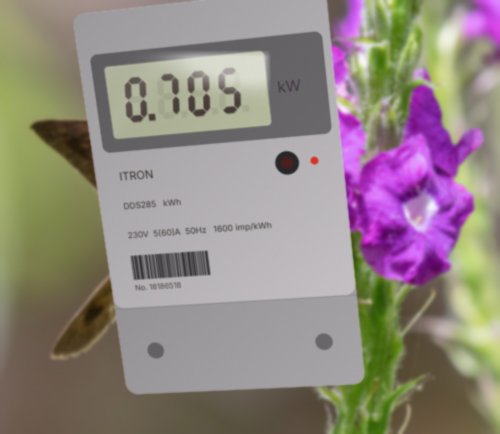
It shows 0.705 (kW)
